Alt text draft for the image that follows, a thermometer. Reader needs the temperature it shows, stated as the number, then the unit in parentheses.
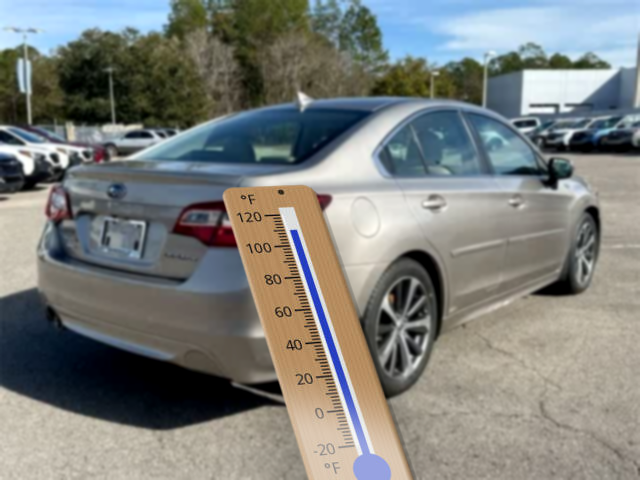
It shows 110 (°F)
